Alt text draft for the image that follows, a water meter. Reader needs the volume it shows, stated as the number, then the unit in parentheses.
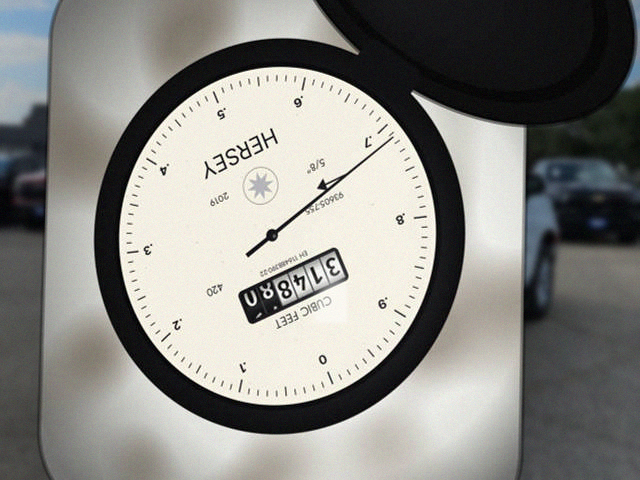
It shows 314879.71 (ft³)
